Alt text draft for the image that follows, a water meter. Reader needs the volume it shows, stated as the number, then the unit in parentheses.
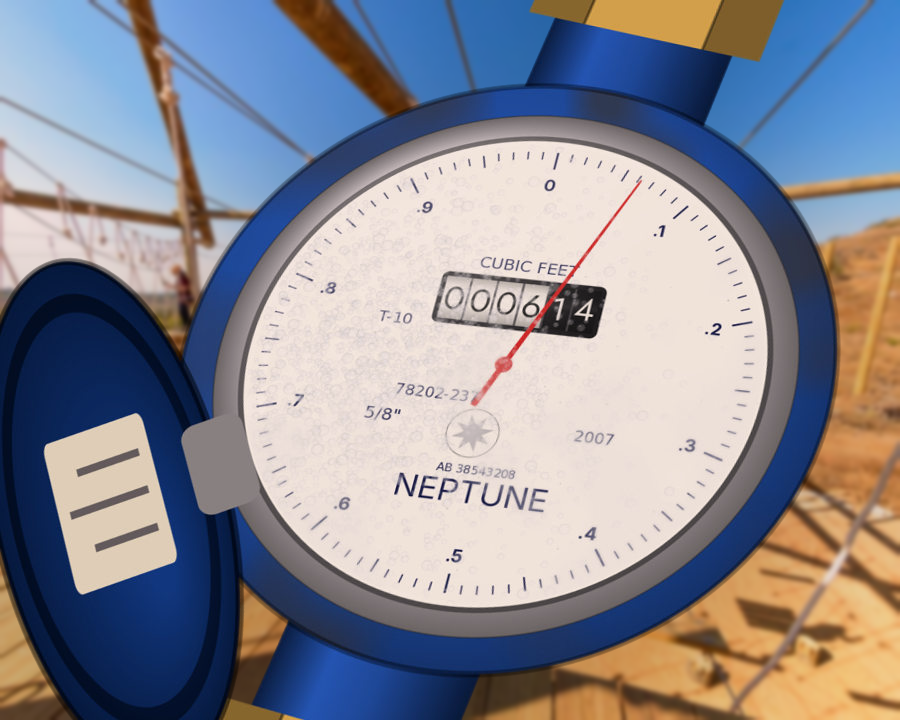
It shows 614.06 (ft³)
